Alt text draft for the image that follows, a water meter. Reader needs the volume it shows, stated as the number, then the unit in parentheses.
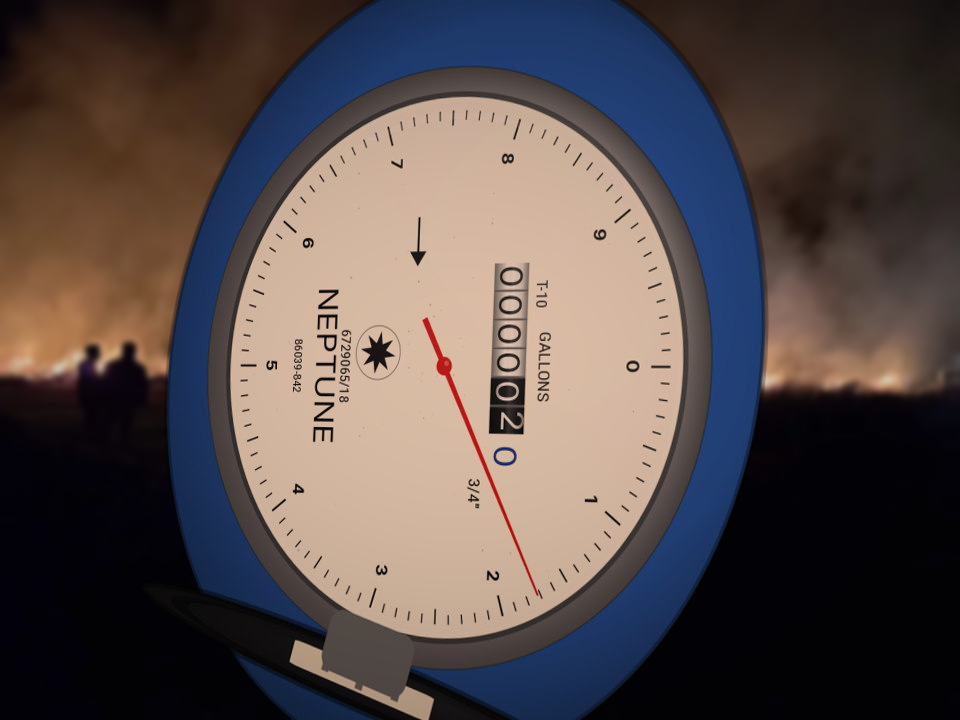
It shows 21.7 (gal)
